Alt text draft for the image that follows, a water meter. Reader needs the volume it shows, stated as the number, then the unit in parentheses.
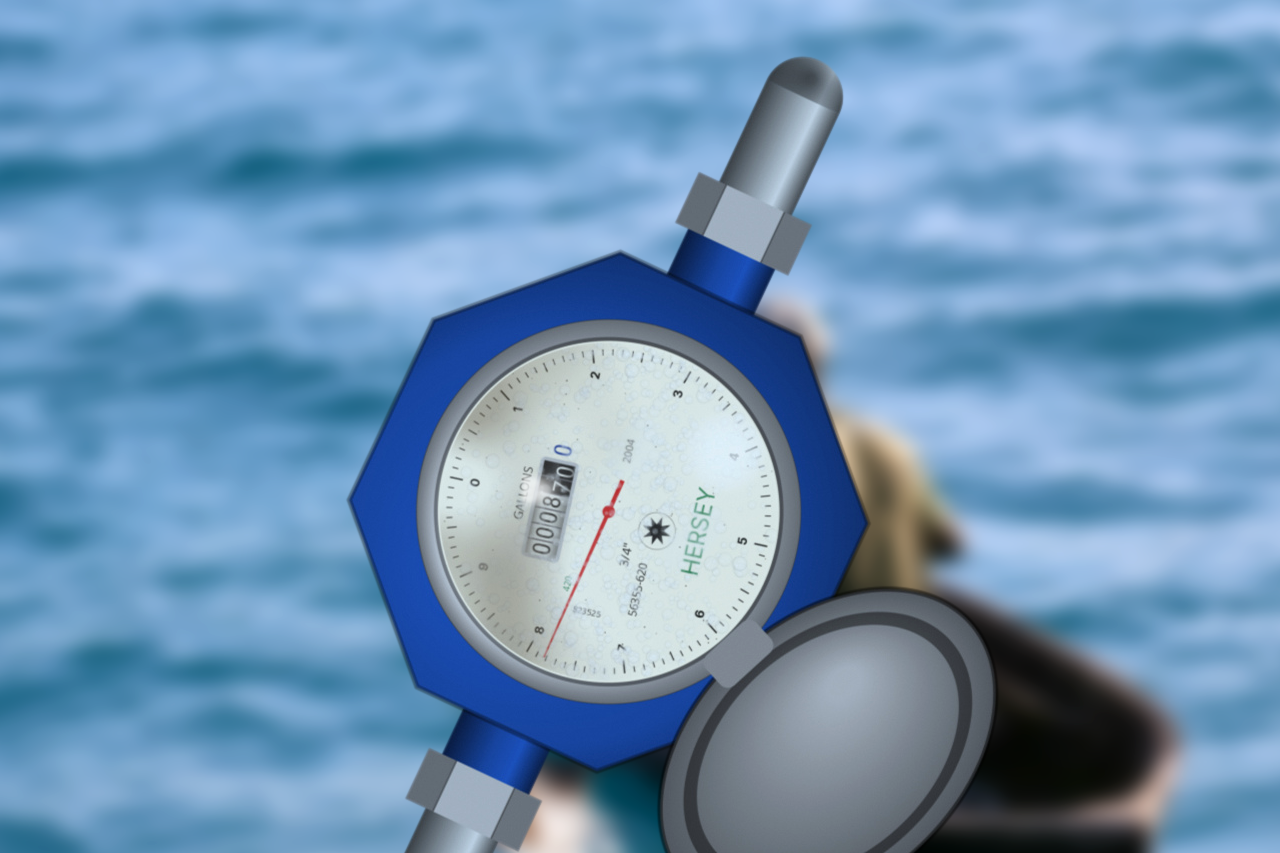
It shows 8697.8 (gal)
